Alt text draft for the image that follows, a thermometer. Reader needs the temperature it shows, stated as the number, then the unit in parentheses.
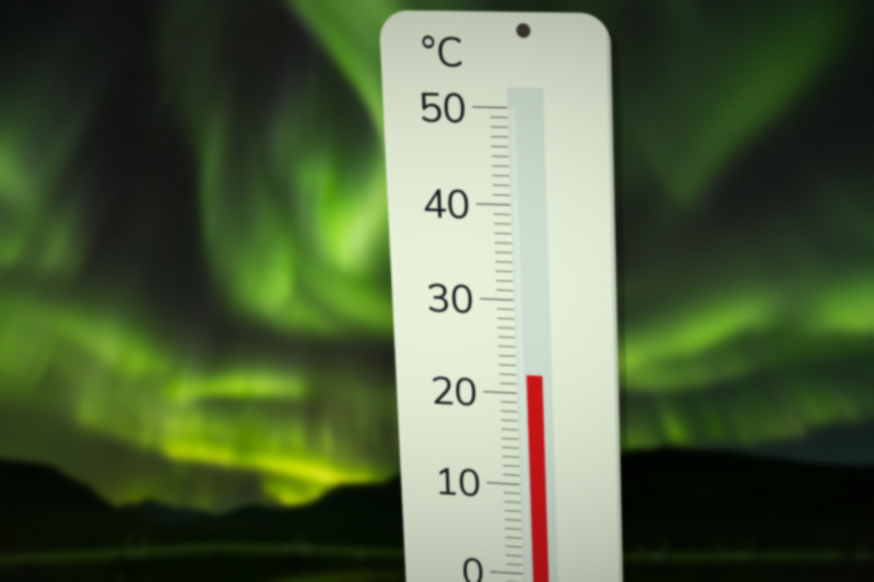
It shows 22 (°C)
